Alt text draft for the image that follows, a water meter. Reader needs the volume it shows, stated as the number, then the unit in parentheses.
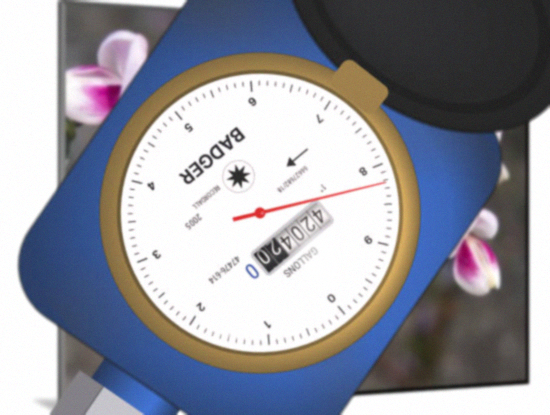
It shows 4204198.2 (gal)
